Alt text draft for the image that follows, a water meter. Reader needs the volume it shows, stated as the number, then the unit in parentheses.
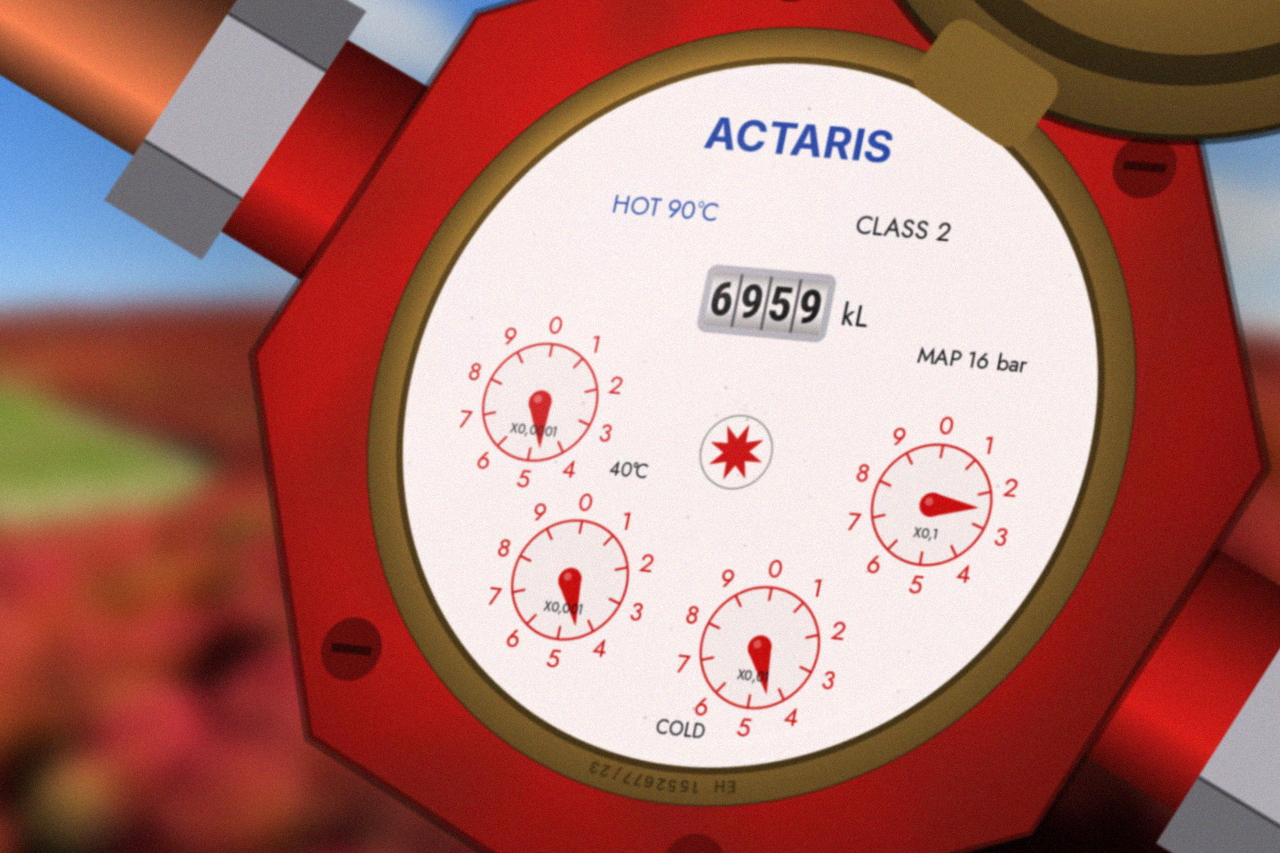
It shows 6959.2444 (kL)
